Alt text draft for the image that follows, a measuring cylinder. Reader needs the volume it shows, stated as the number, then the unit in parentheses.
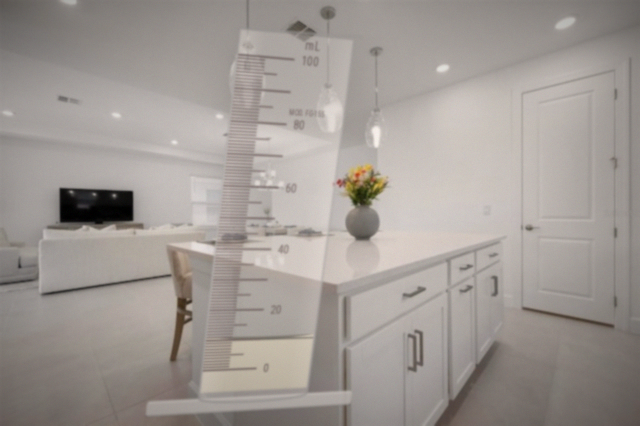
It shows 10 (mL)
